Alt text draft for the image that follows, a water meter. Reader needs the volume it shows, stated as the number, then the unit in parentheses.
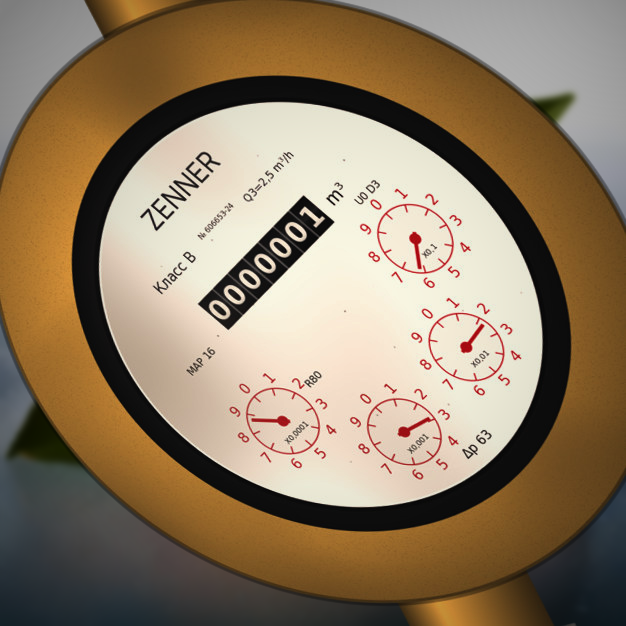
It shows 1.6228 (m³)
